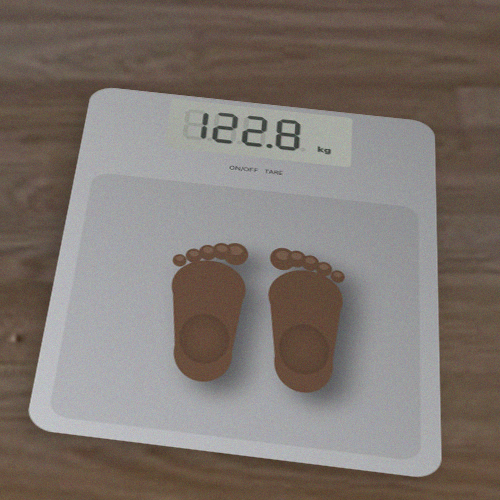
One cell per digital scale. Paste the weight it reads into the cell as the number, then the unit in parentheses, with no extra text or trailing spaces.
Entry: 122.8 (kg)
